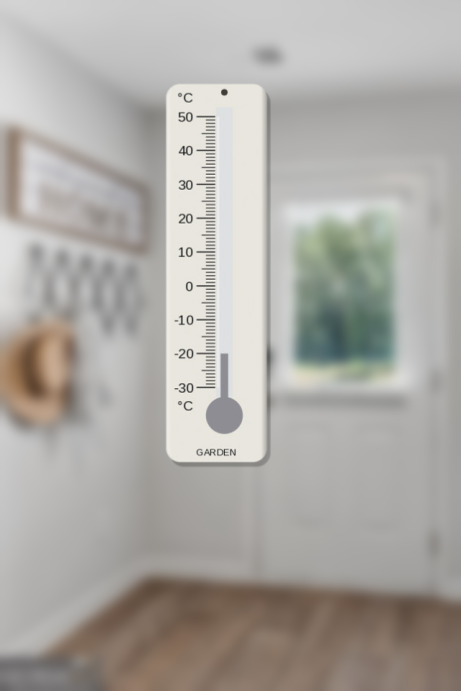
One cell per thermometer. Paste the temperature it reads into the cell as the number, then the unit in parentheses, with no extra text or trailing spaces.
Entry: -20 (°C)
